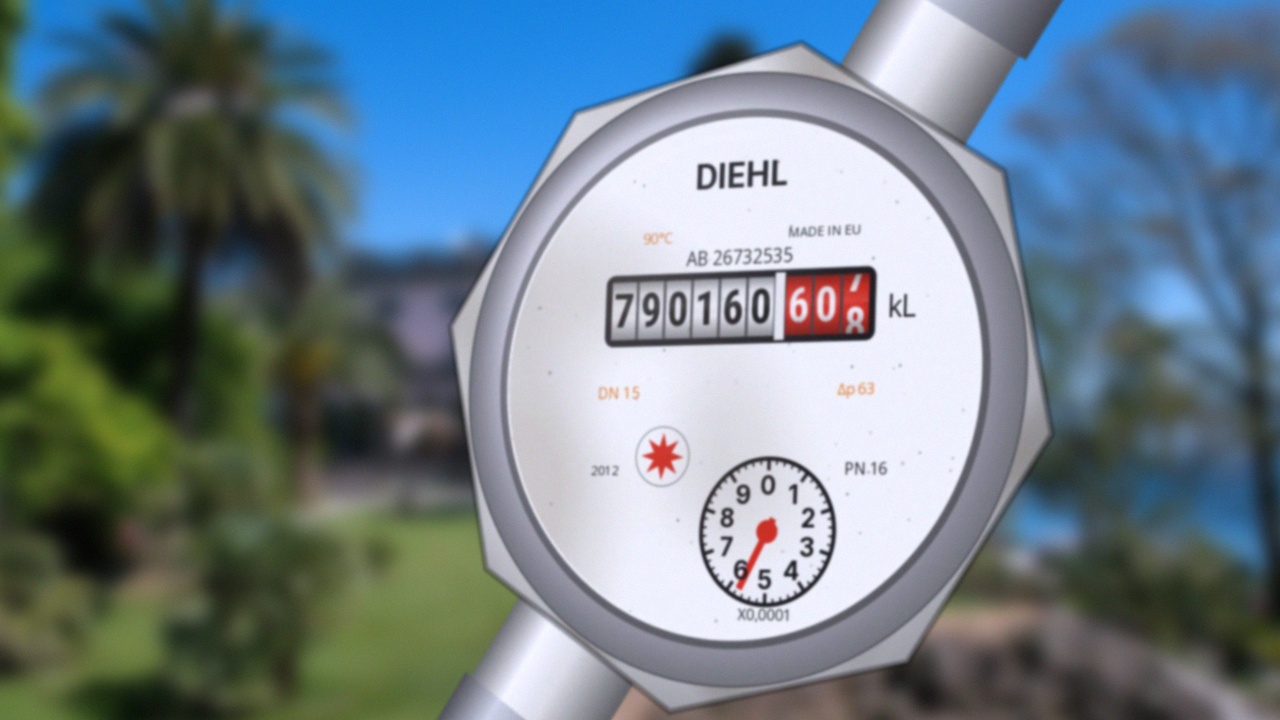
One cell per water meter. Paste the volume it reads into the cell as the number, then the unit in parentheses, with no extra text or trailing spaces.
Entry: 790160.6075 (kL)
